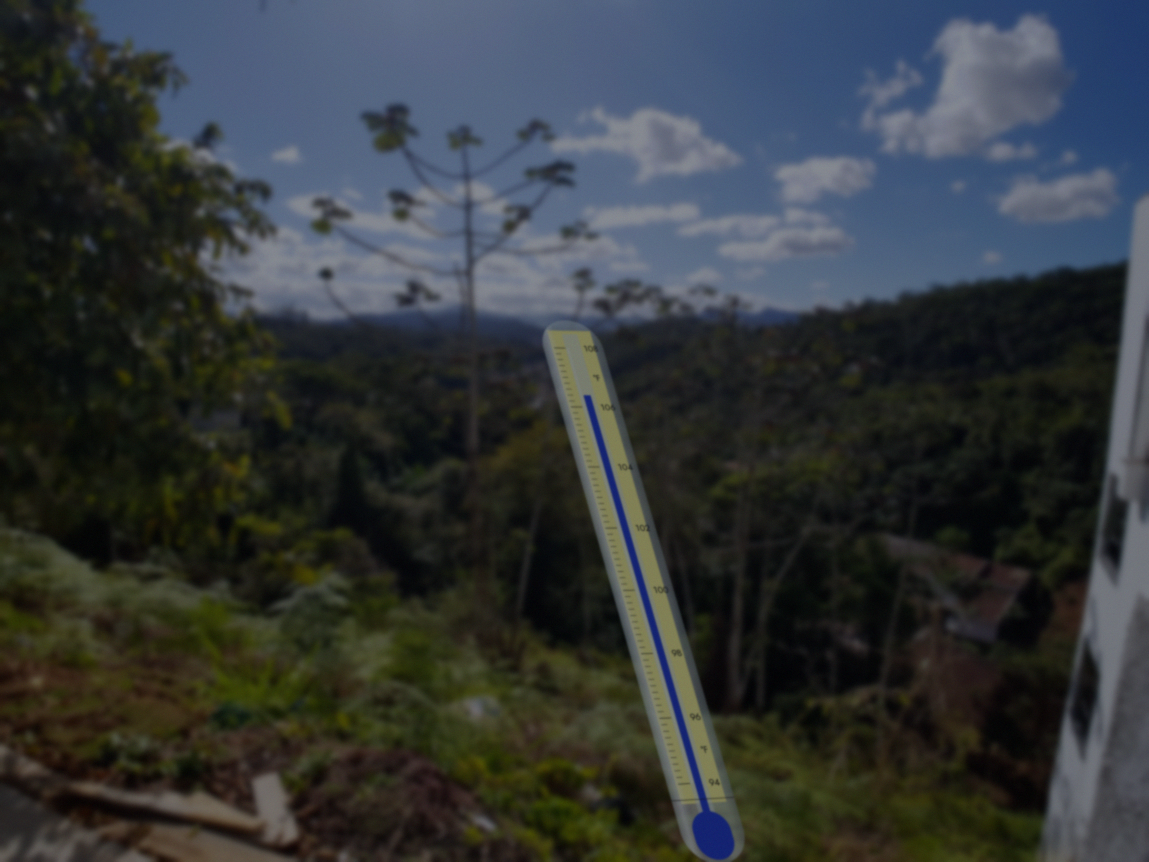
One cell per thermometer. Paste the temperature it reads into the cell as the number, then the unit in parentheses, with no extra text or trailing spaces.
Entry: 106.4 (°F)
